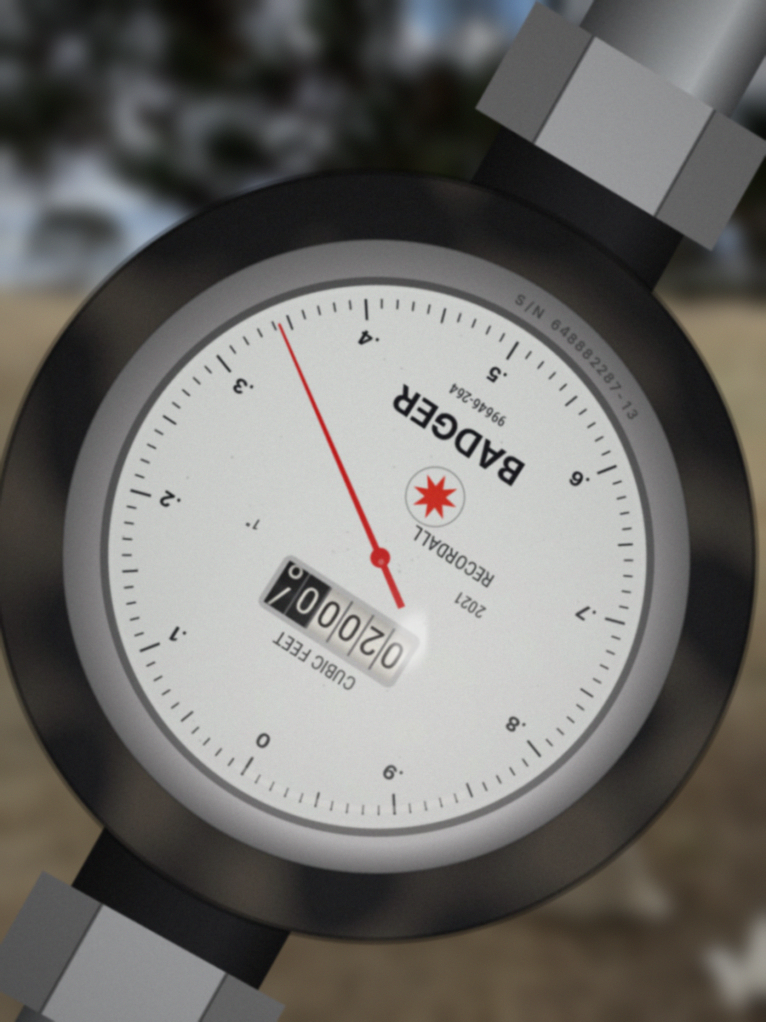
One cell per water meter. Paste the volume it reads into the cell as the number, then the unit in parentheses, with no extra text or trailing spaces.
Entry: 20007.34 (ft³)
